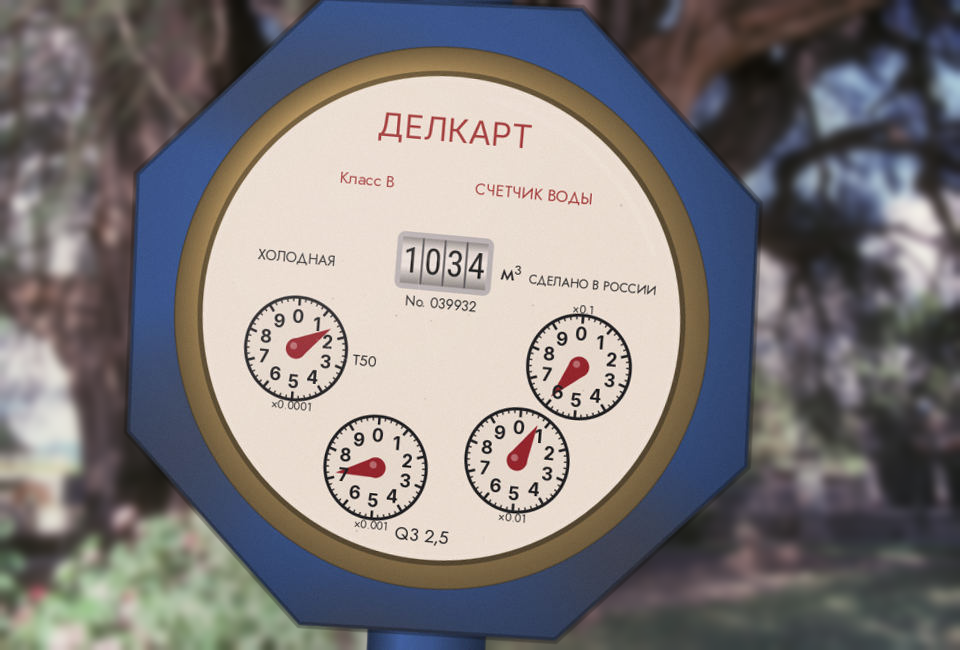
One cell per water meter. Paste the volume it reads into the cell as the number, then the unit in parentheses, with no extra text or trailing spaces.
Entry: 1034.6071 (m³)
